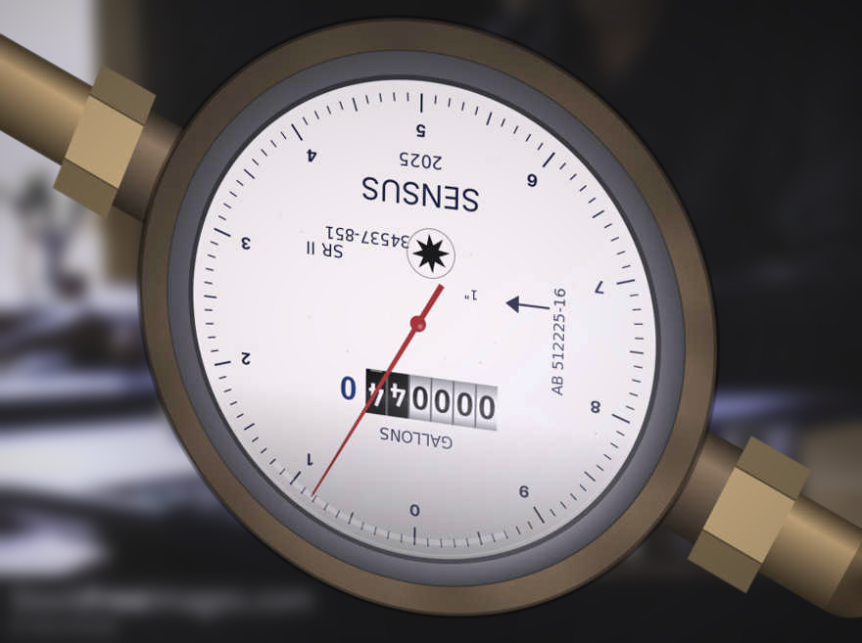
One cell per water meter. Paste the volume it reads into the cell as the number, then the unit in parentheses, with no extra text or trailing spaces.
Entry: 440.8 (gal)
